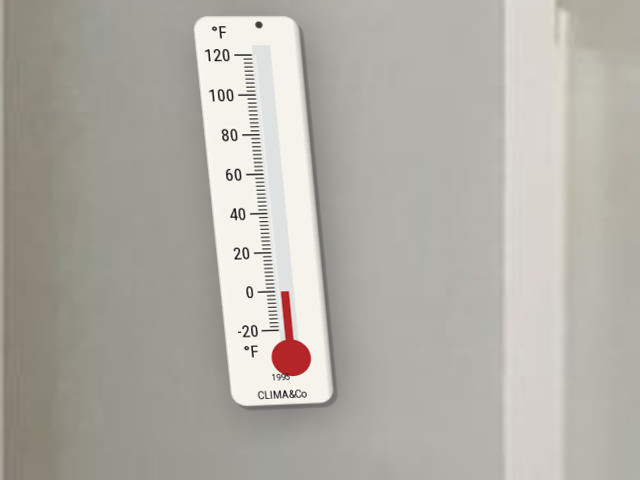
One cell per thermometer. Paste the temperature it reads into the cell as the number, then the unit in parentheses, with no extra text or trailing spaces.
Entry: 0 (°F)
